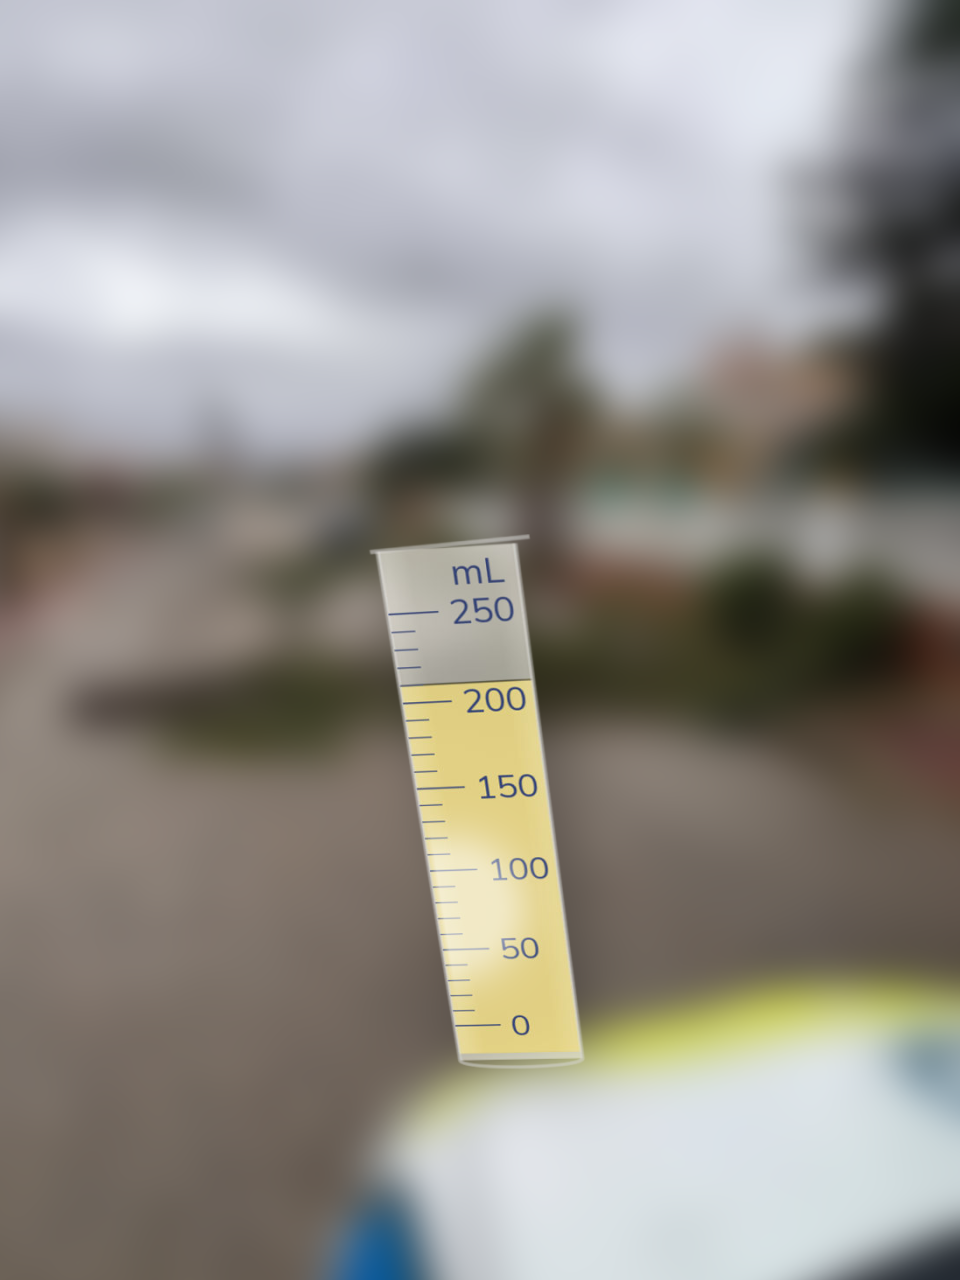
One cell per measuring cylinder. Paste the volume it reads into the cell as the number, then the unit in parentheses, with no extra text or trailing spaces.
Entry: 210 (mL)
